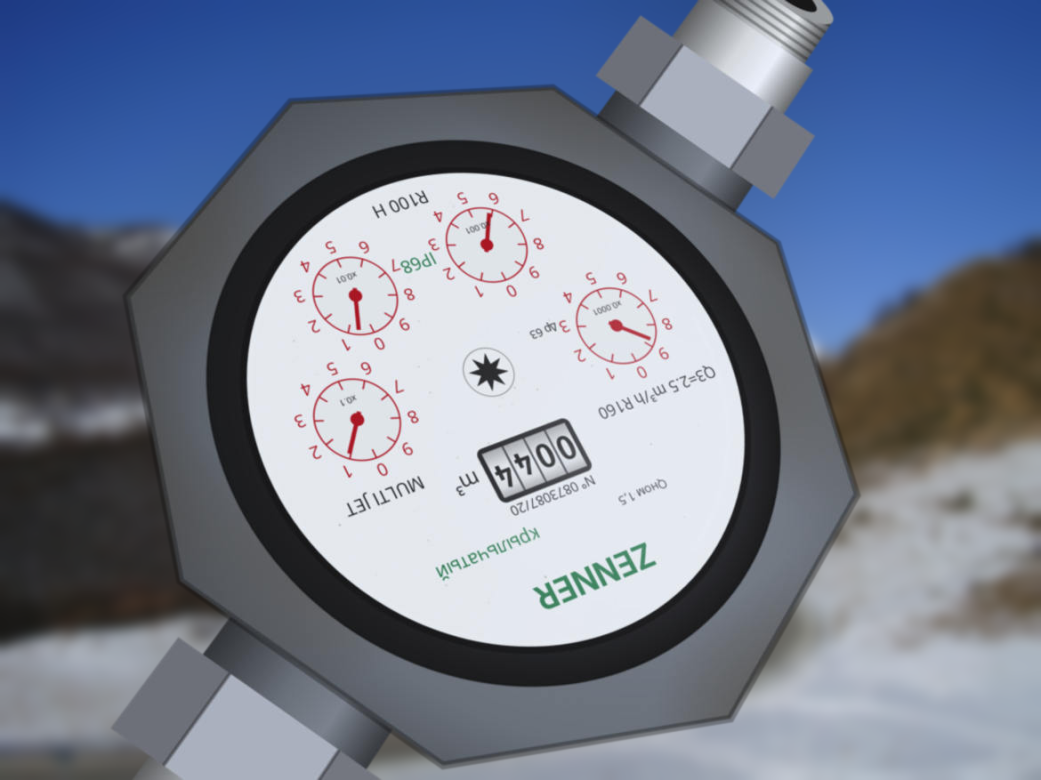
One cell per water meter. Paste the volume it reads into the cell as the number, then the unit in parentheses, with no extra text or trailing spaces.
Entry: 44.1058 (m³)
